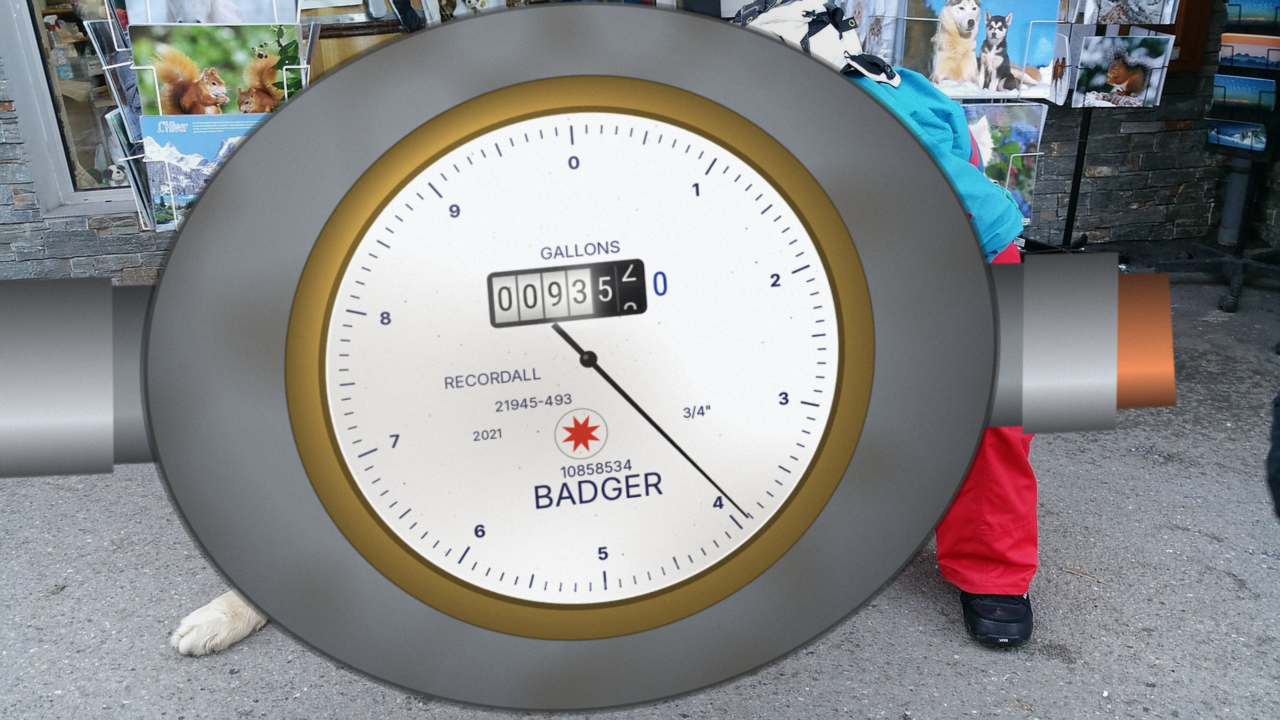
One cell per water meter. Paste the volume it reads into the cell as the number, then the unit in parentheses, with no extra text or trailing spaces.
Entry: 93523.9 (gal)
